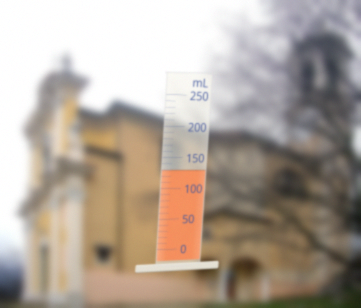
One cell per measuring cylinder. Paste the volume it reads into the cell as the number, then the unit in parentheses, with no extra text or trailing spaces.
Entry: 130 (mL)
